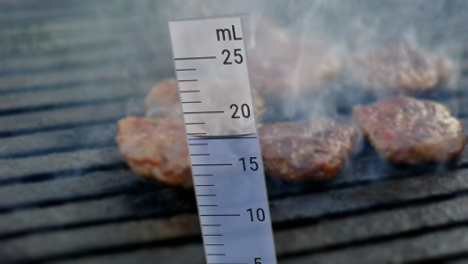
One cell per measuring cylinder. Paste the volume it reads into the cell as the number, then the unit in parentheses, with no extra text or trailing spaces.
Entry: 17.5 (mL)
